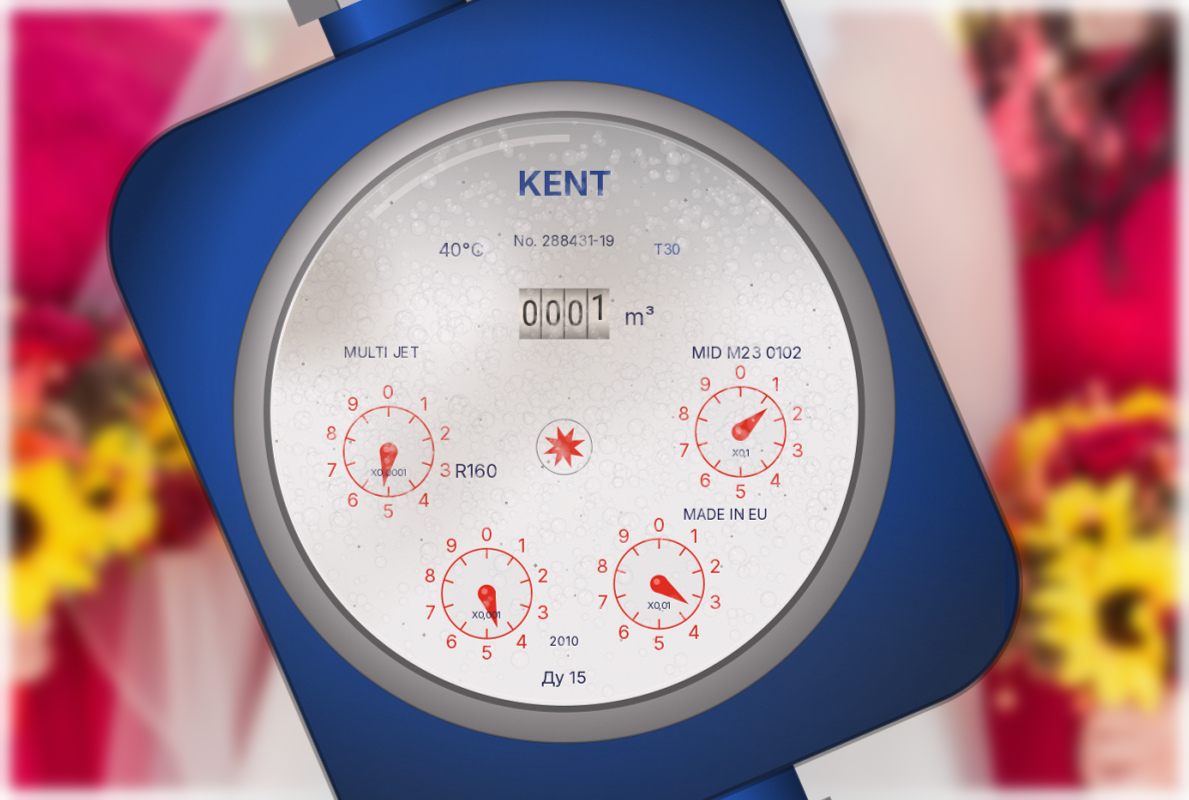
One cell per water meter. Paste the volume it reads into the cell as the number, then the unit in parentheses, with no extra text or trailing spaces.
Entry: 1.1345 (m³)
